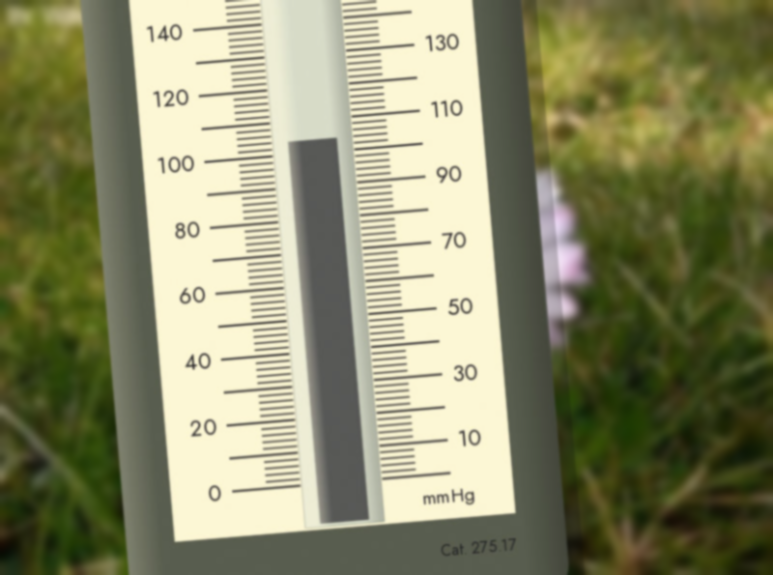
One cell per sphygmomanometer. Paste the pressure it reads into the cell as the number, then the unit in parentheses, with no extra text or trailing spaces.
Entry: 104 (mmHg)
